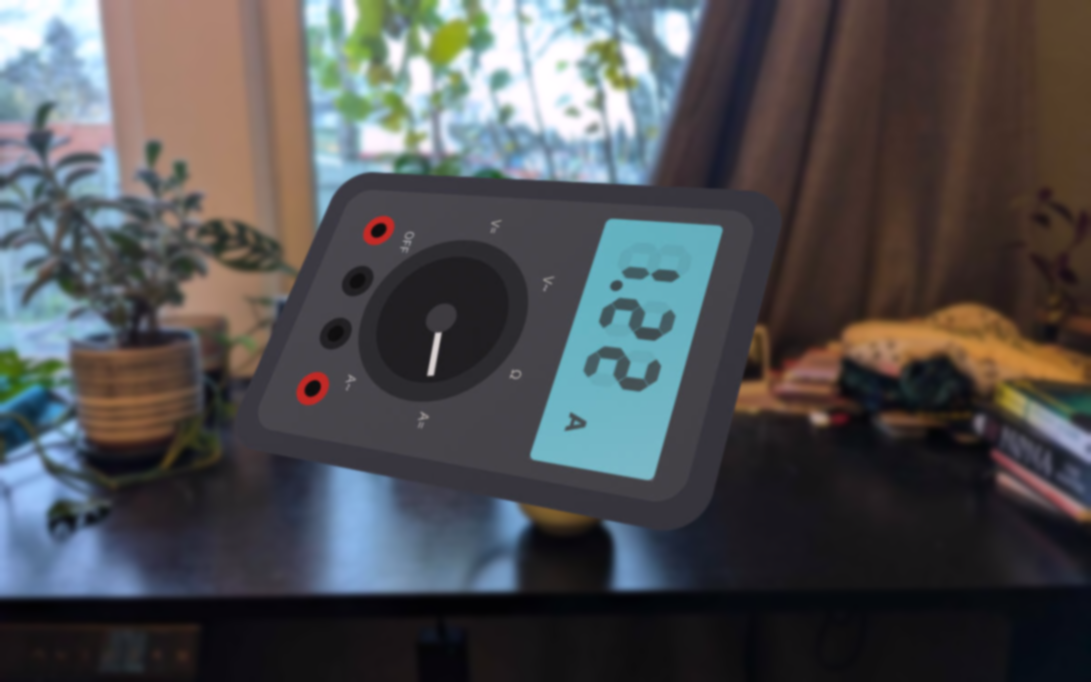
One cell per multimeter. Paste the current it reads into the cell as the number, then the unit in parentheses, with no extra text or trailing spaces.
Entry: 1.22 (A)
